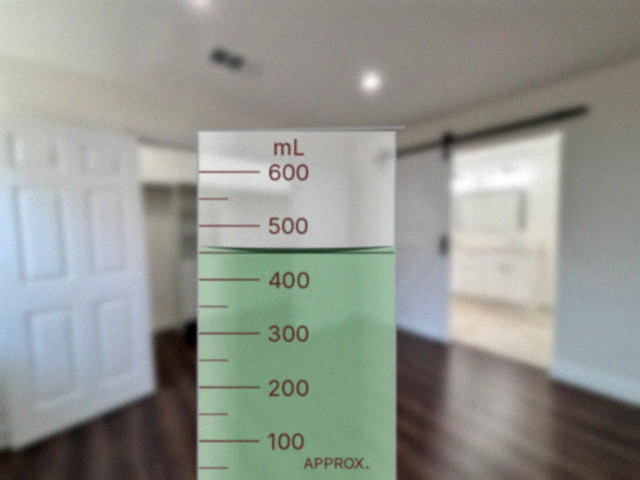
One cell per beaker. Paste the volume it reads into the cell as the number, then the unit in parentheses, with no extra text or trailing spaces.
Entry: 450 (mL)
